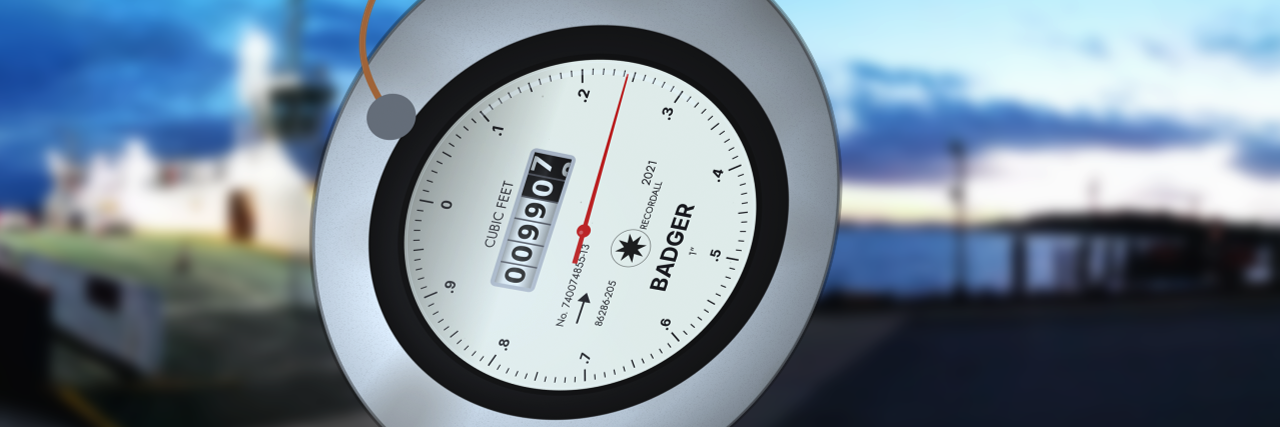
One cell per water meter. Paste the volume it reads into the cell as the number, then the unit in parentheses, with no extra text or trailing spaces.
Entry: 9907.24 (ft³)
